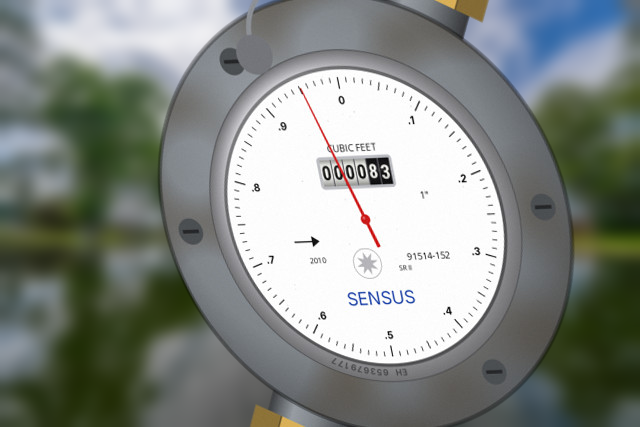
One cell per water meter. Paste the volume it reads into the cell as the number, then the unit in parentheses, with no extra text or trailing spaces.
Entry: 82.95 (ft³)
